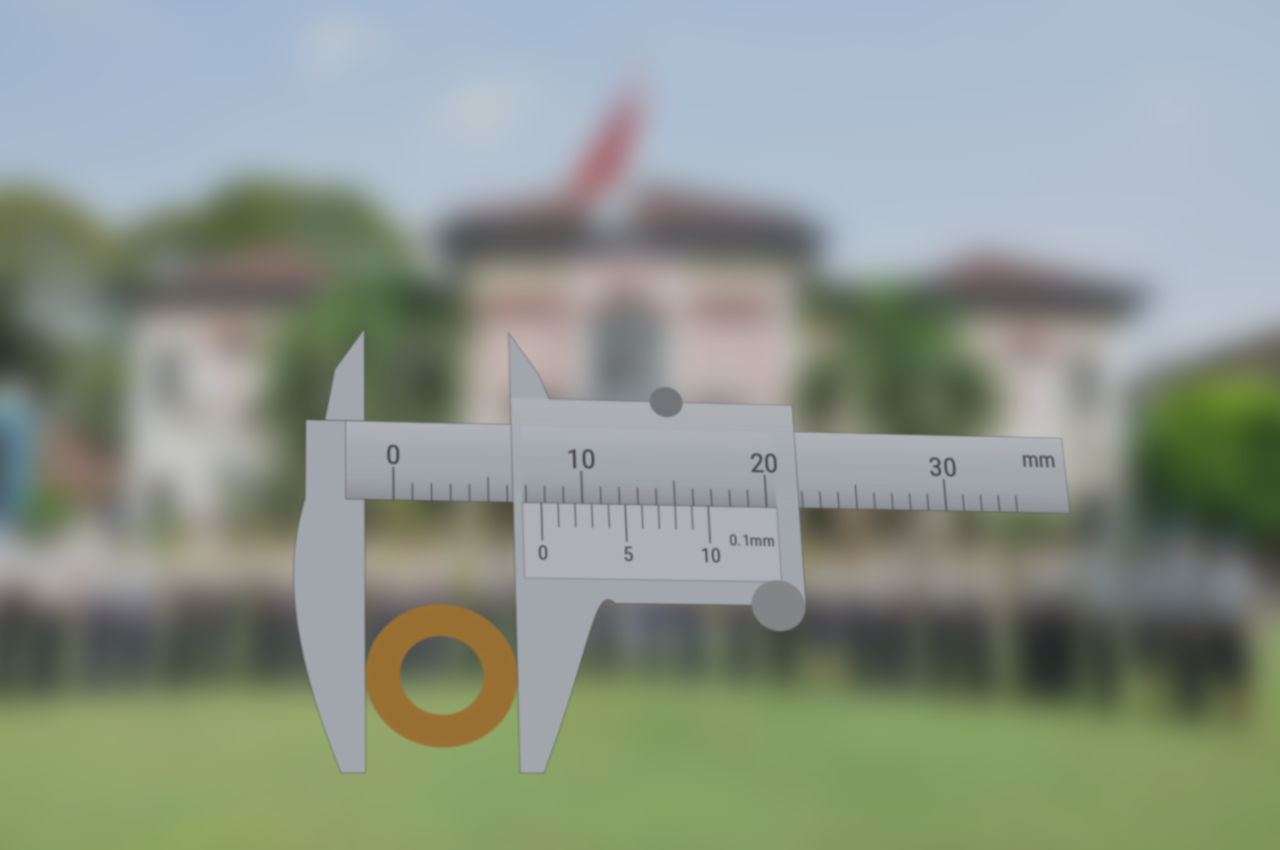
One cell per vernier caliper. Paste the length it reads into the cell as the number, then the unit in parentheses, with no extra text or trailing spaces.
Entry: 7.8 (mm)
